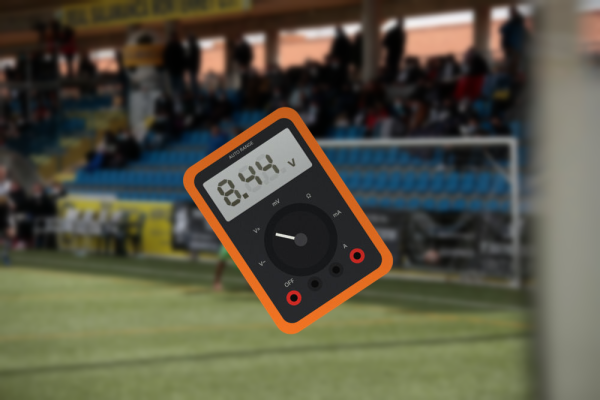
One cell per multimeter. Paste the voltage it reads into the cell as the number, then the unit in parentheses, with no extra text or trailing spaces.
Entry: 8.44 (V)
